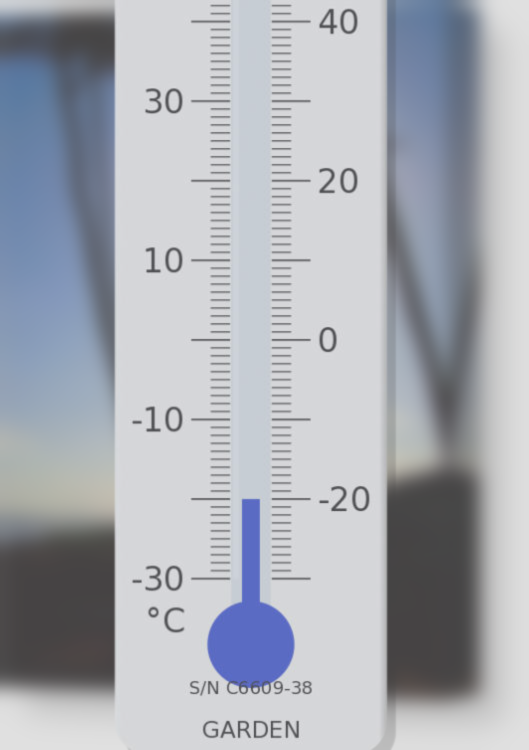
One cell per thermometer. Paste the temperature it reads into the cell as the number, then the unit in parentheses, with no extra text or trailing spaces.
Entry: -20 (°C)
